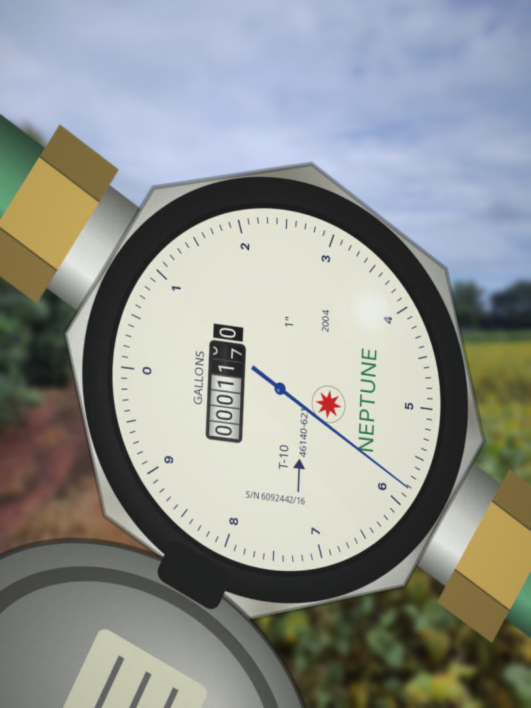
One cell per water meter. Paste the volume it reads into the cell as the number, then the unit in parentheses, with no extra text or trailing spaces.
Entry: 1165.8 (gal)
